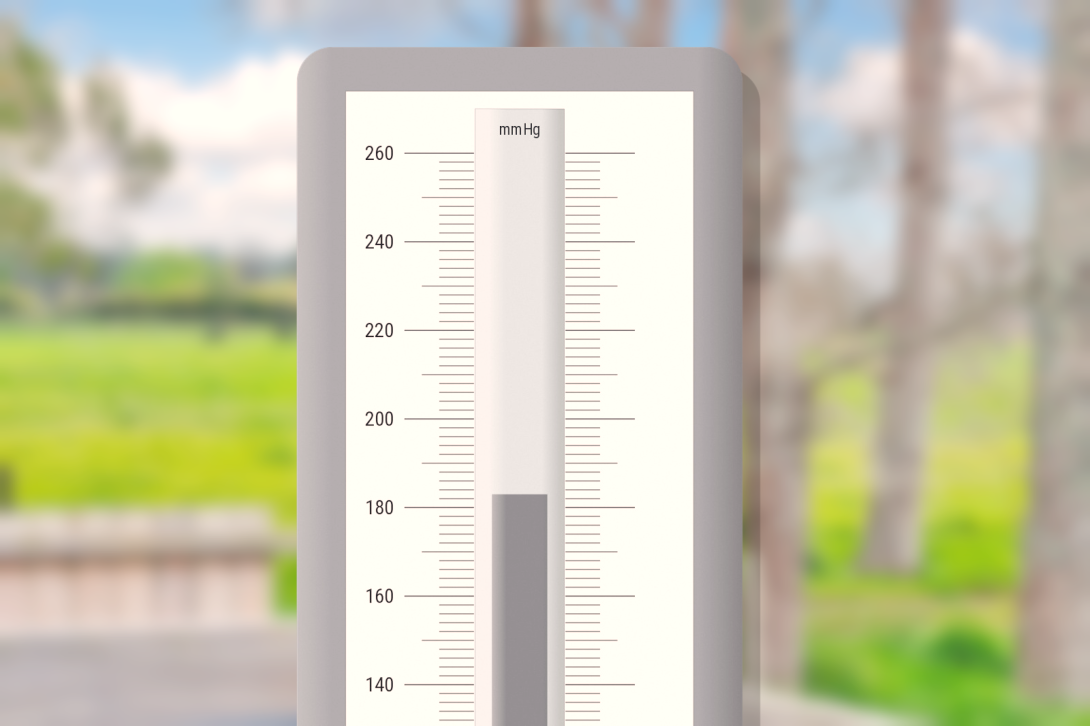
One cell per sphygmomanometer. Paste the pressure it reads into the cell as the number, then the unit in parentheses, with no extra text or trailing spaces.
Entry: 183 (mmHg)
